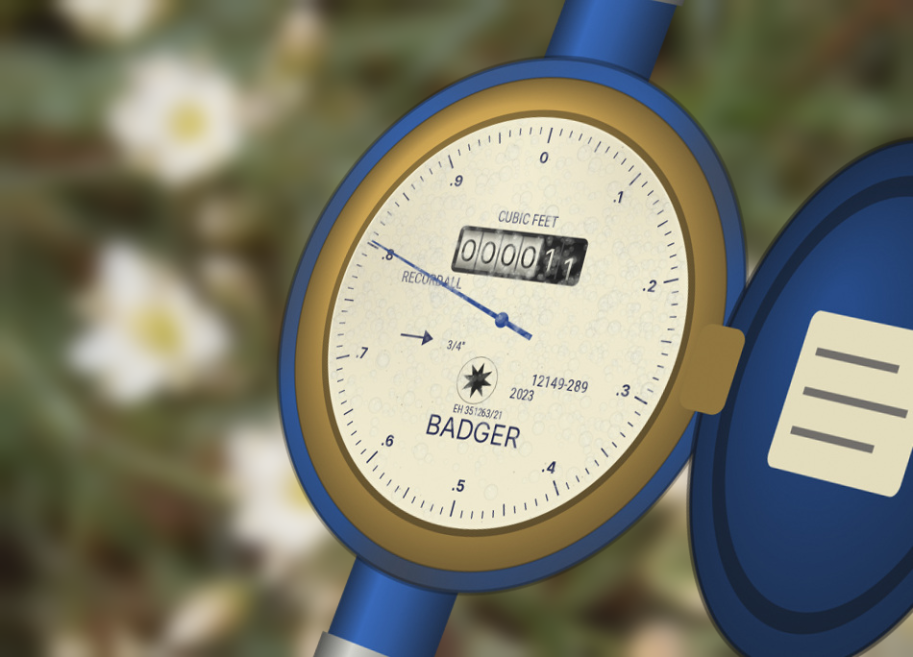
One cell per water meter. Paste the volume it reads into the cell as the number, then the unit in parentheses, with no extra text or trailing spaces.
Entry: 10.80 (ft³)
